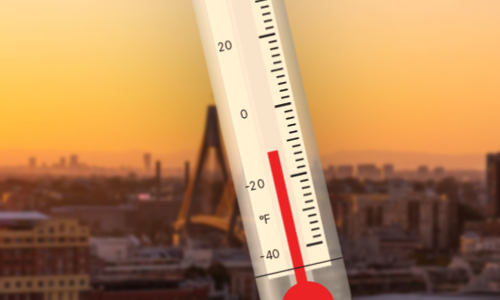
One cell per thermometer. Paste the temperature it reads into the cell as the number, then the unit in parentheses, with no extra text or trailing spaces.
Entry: -12 (°F)
